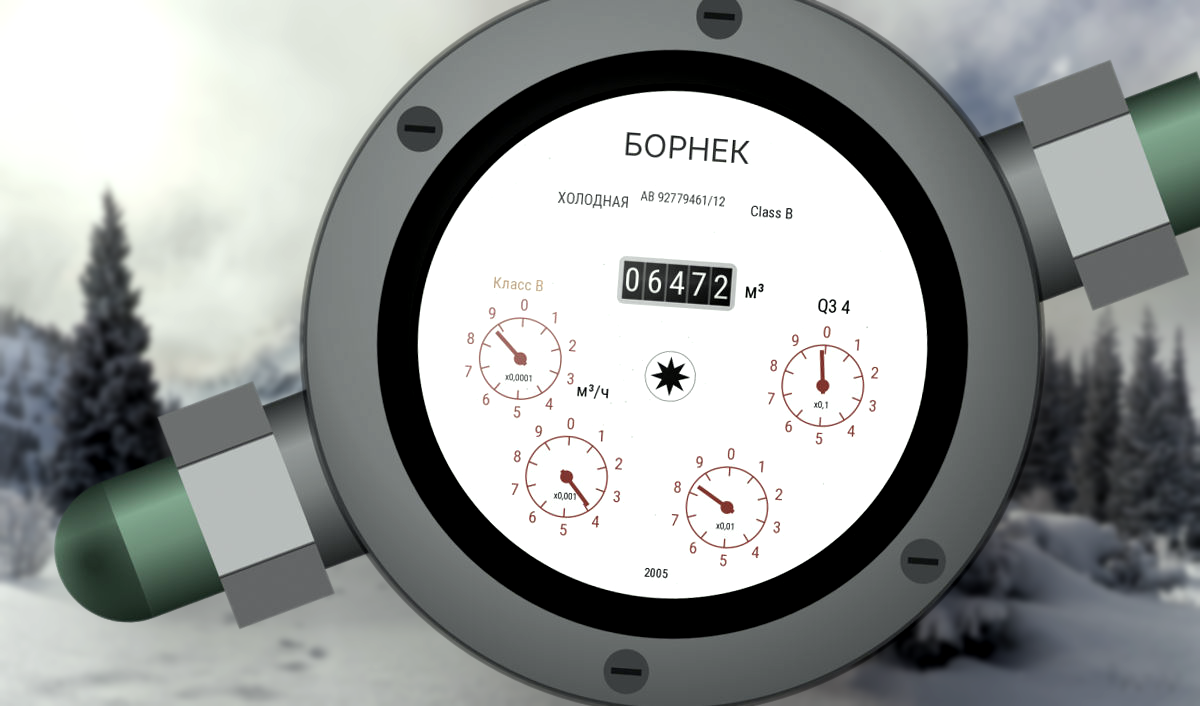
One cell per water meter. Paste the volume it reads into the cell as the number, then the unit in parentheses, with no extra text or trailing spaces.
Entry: 6471.9838 (m³)
